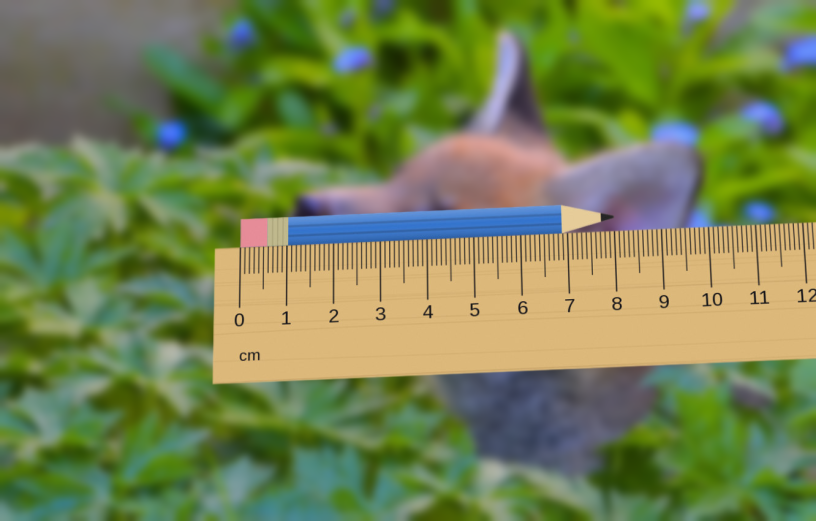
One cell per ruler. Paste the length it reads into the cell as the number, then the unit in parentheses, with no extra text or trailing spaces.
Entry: 8 (cm)
